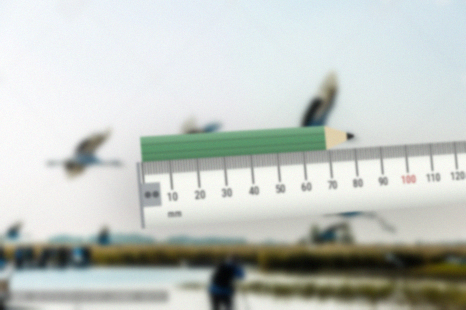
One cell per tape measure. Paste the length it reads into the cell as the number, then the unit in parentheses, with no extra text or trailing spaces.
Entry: 80 (mm)
